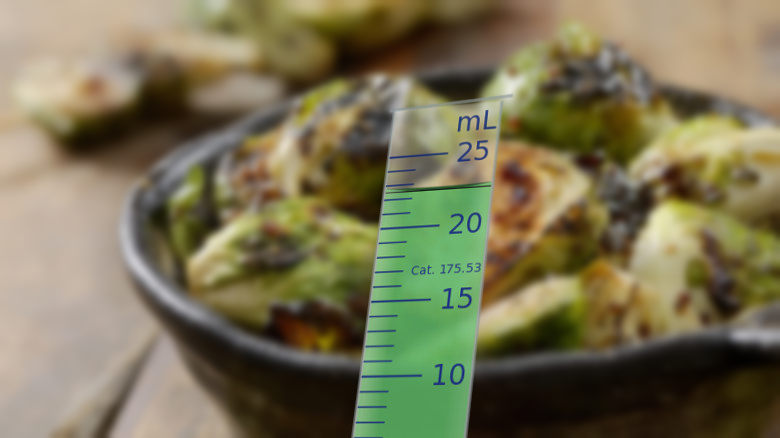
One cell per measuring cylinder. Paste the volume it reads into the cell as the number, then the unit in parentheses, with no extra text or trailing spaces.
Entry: 22.5 (mL)
